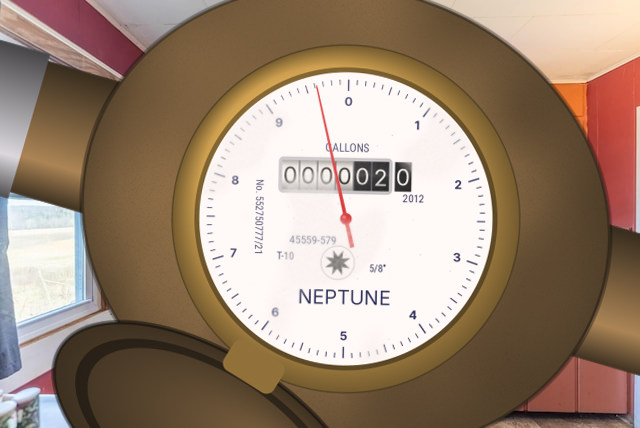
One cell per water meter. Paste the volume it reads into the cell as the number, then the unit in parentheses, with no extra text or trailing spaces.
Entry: 19.6 (gal)
